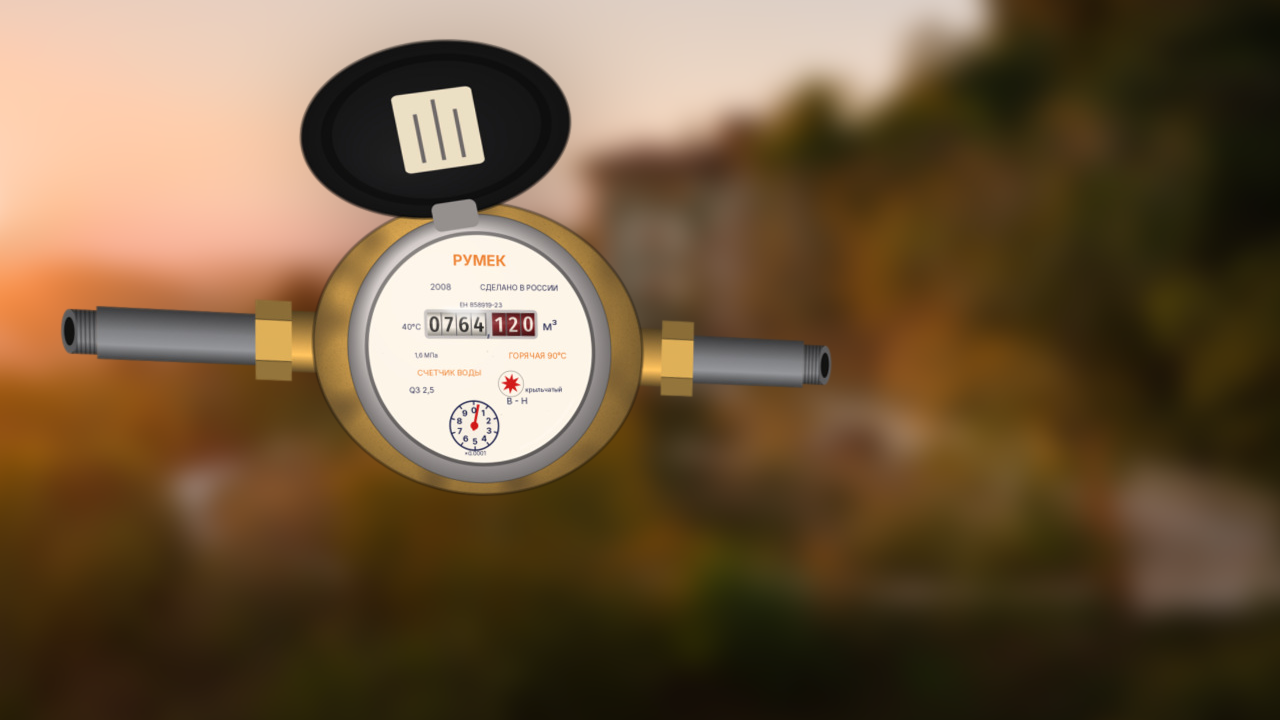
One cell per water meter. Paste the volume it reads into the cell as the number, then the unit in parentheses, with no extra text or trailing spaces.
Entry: 764.1200 (m³)
